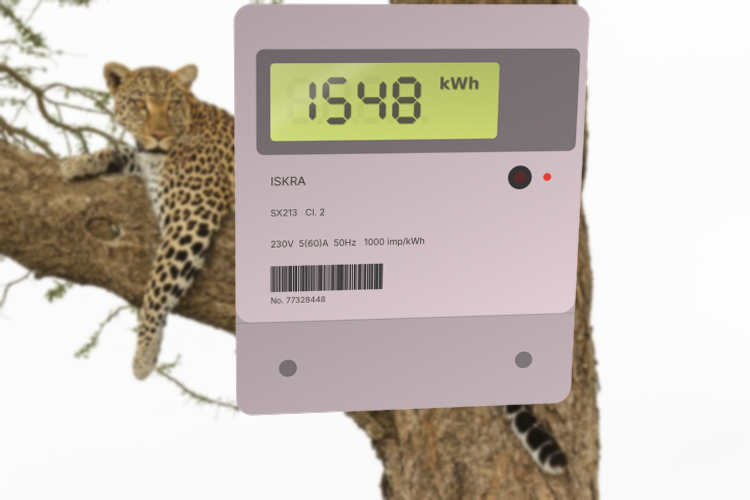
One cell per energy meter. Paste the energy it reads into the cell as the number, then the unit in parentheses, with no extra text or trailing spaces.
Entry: 1548 (kWh)
